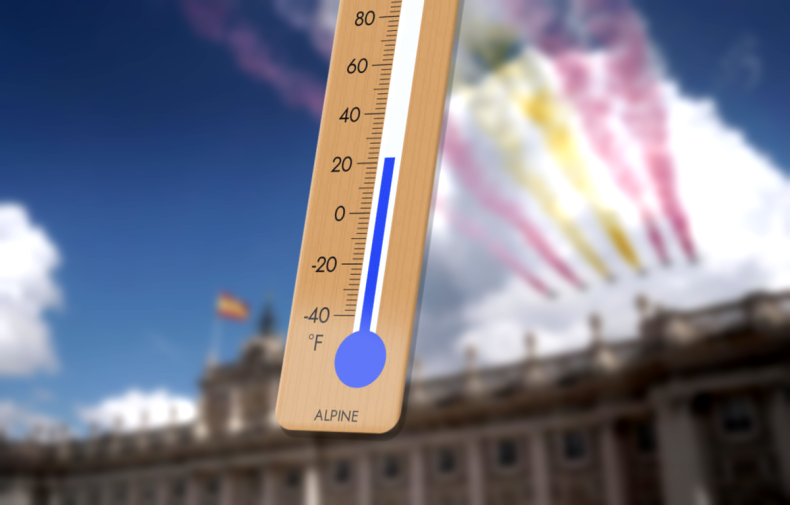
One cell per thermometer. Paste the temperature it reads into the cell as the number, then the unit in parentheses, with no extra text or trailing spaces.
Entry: 22 (°F)
